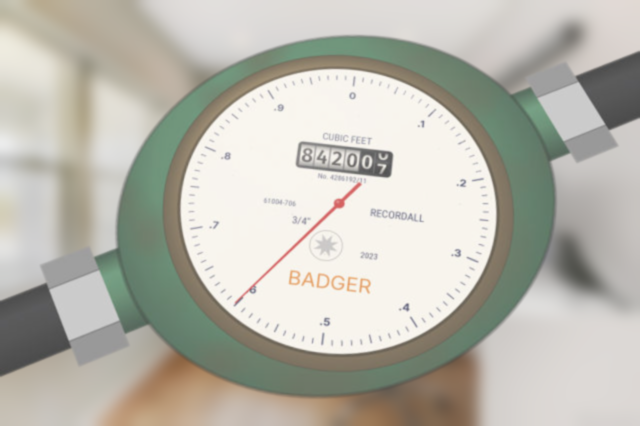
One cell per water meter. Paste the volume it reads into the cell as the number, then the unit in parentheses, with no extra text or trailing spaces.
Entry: 842006.60 (ft³)
